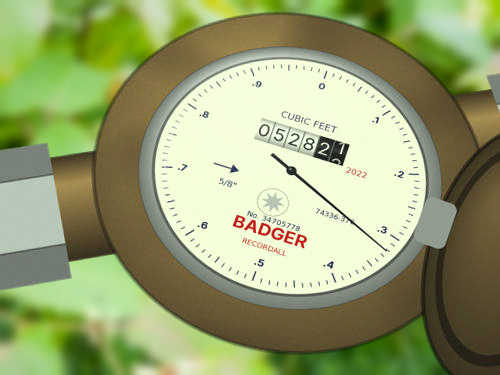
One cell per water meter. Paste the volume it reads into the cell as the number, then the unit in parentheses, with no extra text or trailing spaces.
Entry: 52821.32 (ft³)
